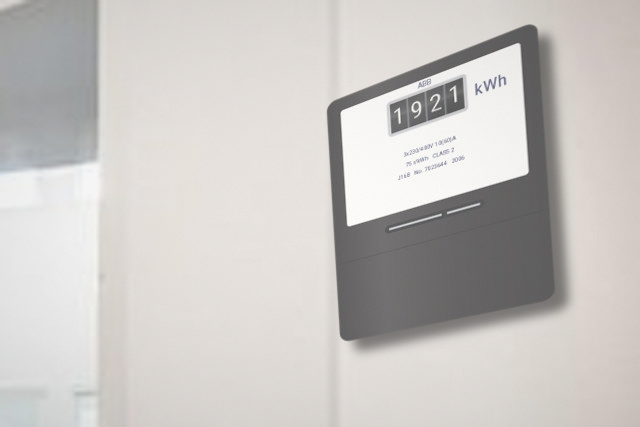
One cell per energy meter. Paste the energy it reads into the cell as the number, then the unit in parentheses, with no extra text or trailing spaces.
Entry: 1921 (kWh)
